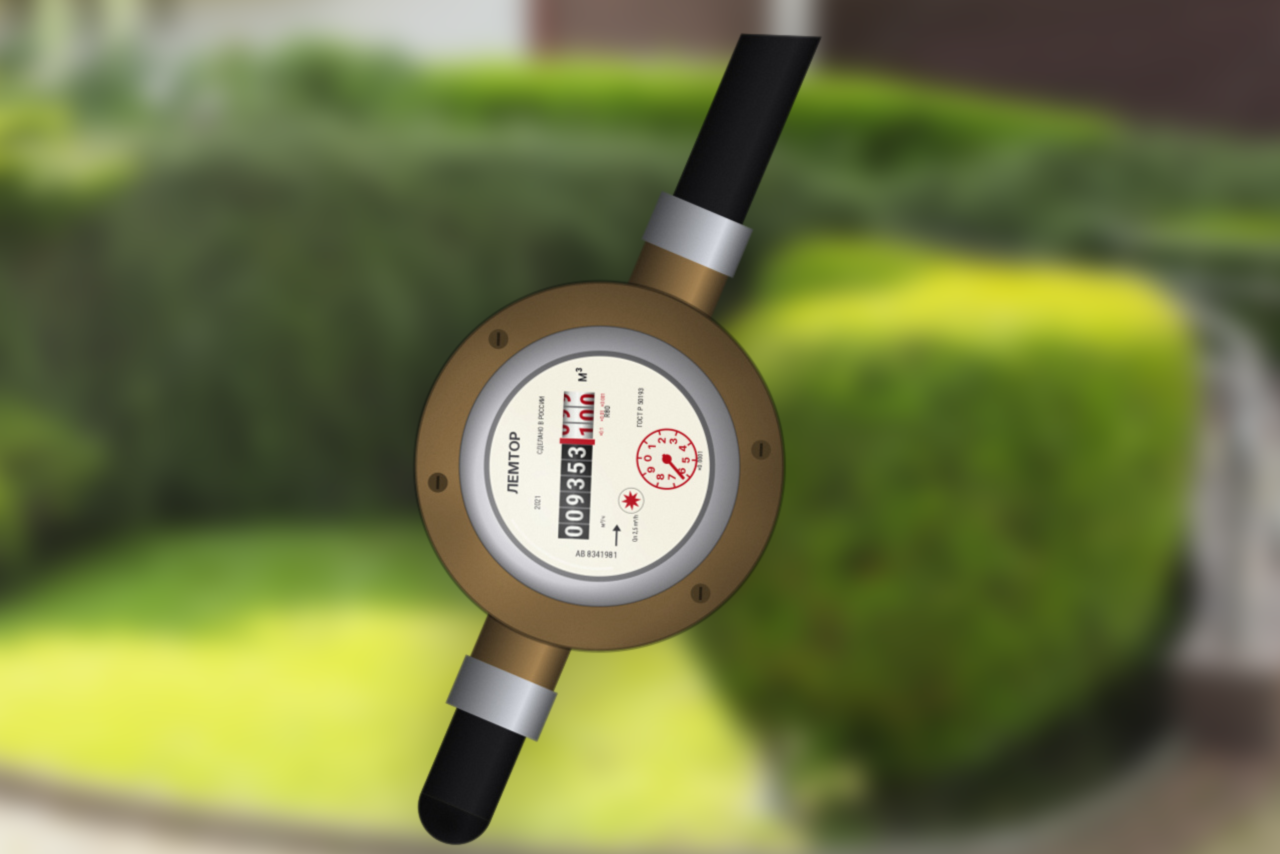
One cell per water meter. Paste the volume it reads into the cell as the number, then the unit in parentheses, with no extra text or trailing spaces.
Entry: 9353.0996 (m³)
